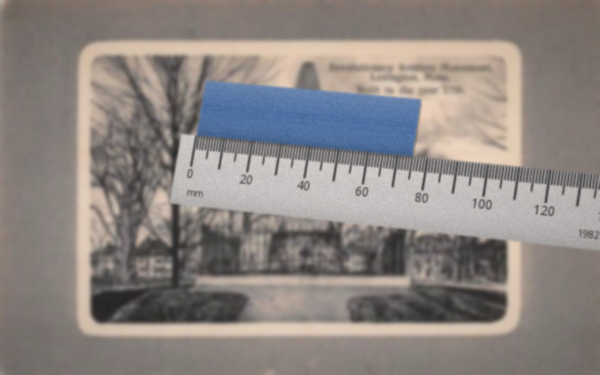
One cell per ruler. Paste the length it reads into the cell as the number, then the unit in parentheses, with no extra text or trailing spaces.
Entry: 75 (mm)
